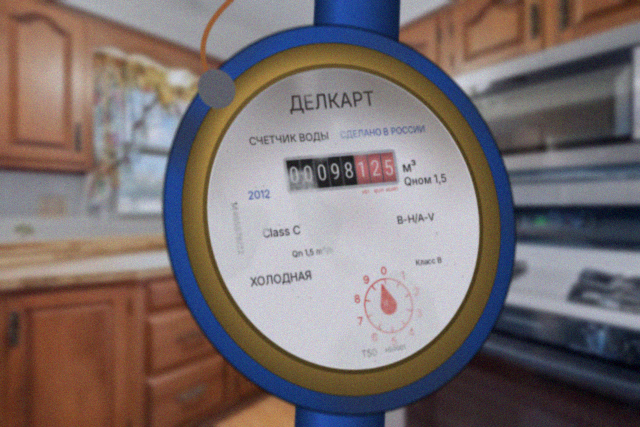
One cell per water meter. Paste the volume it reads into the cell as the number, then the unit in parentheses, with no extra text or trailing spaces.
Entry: 98.1249 (m³)
